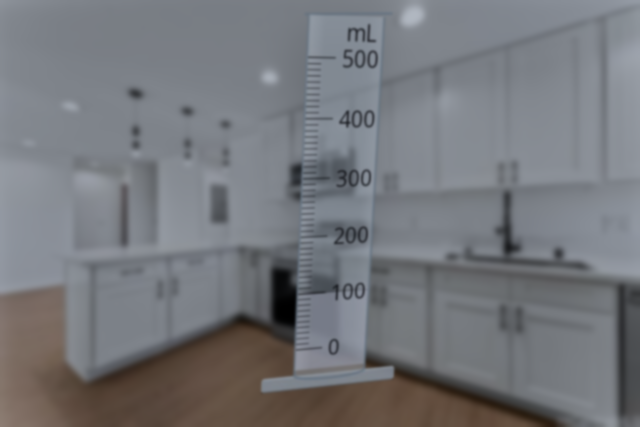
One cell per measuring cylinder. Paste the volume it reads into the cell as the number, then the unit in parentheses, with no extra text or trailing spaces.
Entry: 100 (mL)
